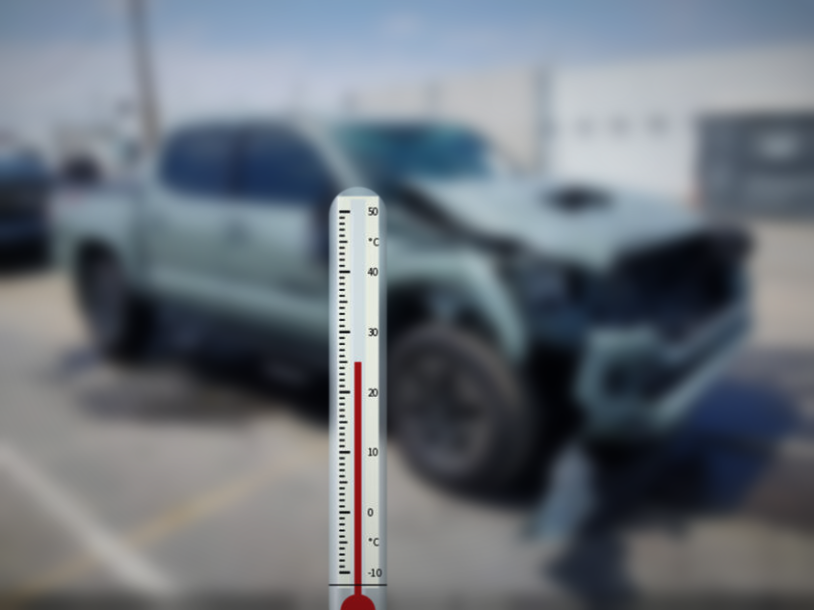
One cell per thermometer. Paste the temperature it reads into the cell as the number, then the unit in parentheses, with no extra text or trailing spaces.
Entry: 25 (°C)
